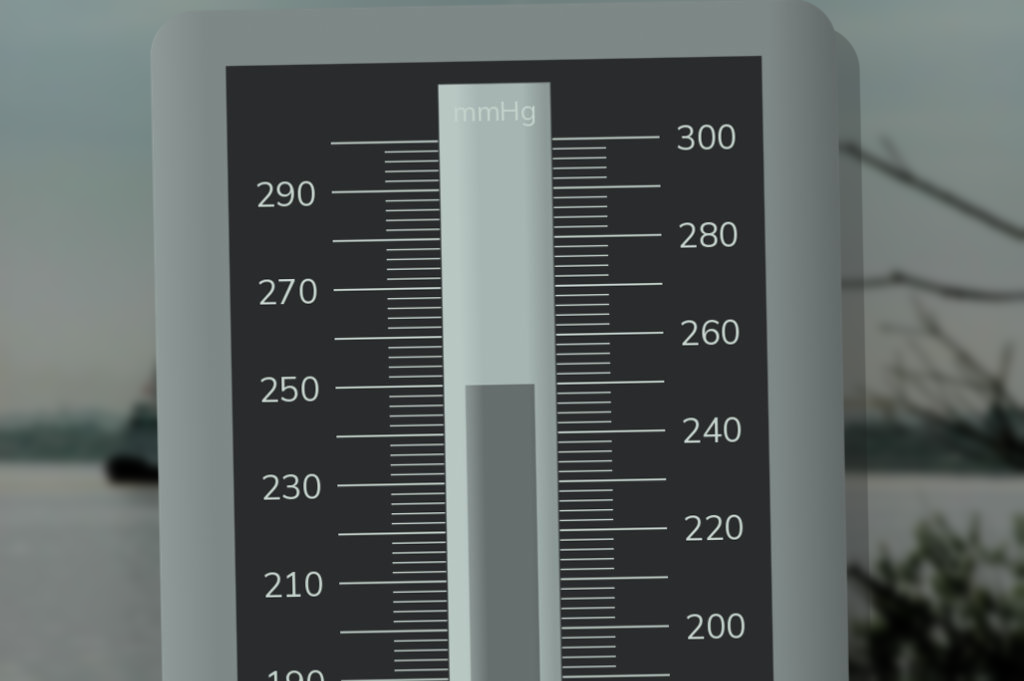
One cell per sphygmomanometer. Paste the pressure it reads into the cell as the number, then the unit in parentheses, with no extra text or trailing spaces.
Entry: 250 (mmHg)
